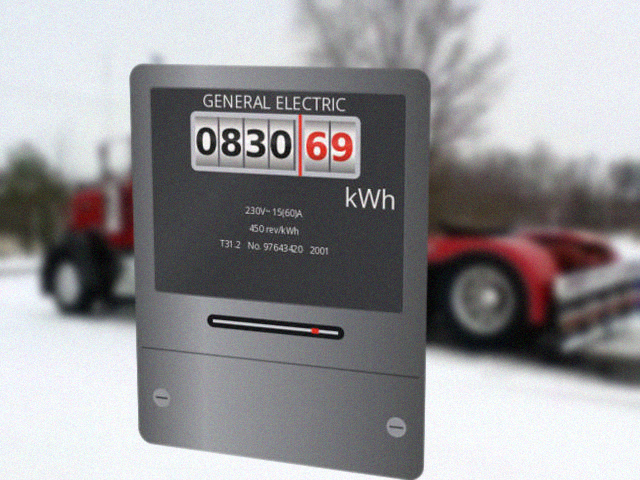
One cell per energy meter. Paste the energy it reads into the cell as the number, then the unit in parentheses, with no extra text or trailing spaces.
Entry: 830.69 (kWh)
